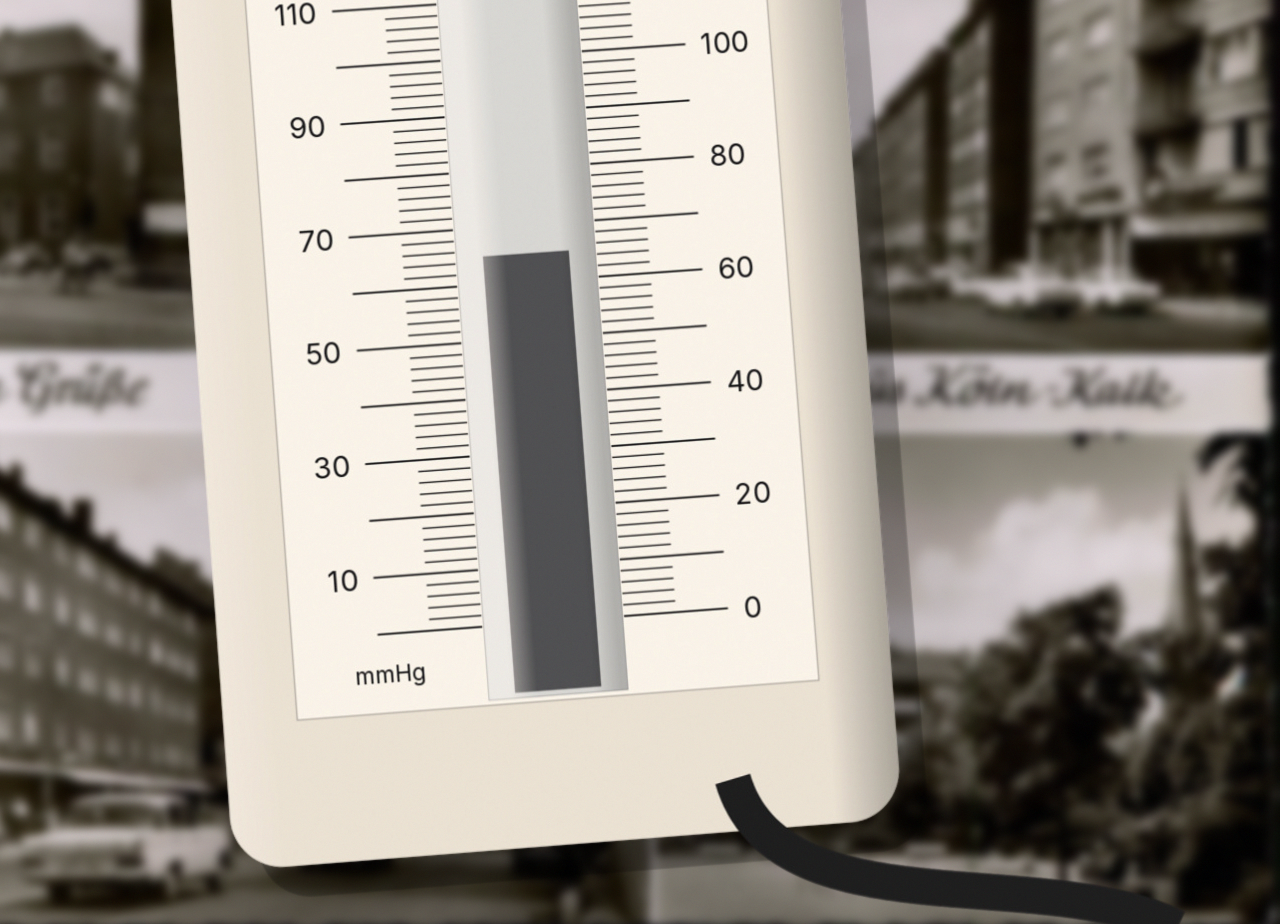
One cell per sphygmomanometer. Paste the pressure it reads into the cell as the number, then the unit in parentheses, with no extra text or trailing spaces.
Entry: 65 (mmHg)
